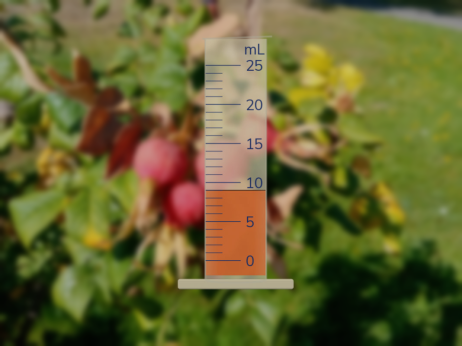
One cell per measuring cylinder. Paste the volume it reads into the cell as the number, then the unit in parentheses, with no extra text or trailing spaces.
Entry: 9 (mL)
